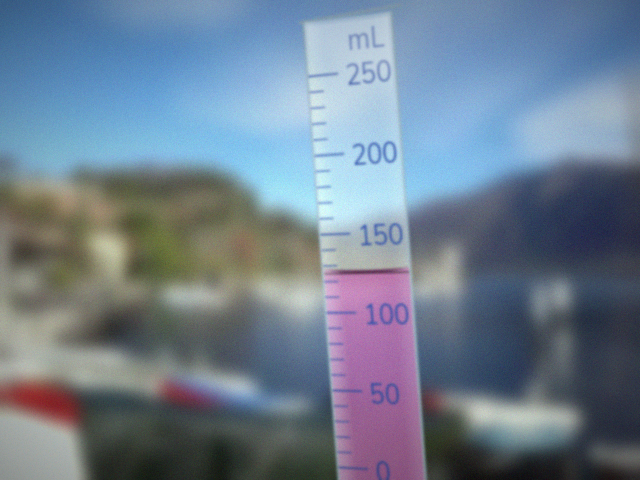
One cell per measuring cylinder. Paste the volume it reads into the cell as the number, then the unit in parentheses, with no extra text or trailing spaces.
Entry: 125 (mL)
